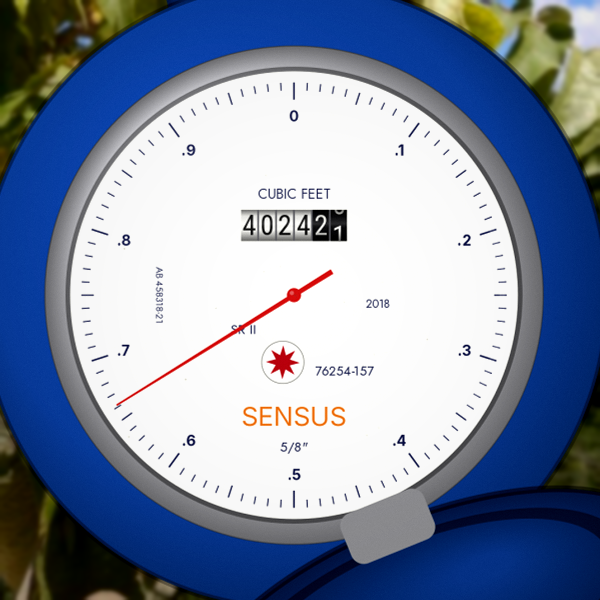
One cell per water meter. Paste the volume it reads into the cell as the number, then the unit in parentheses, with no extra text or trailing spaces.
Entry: 402420.66 (ft³)
